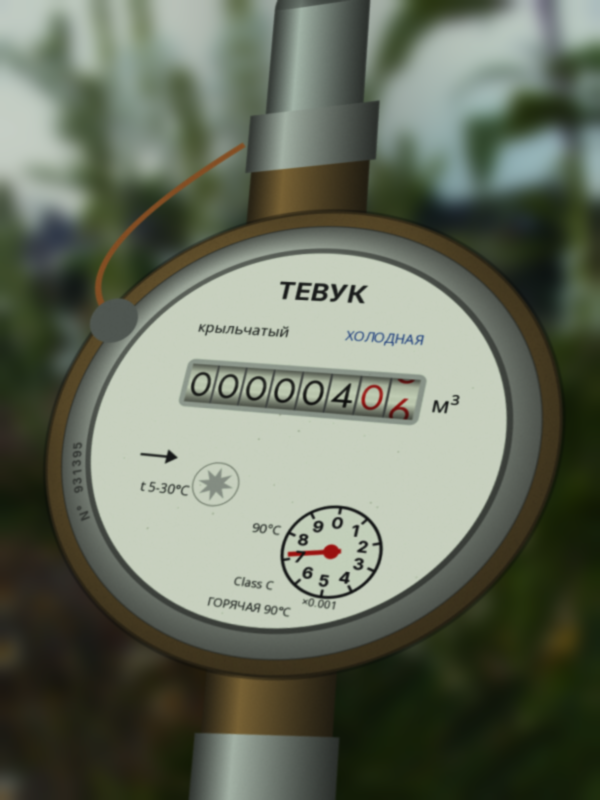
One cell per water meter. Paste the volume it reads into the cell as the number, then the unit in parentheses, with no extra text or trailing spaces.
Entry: 4.057 (m³)
